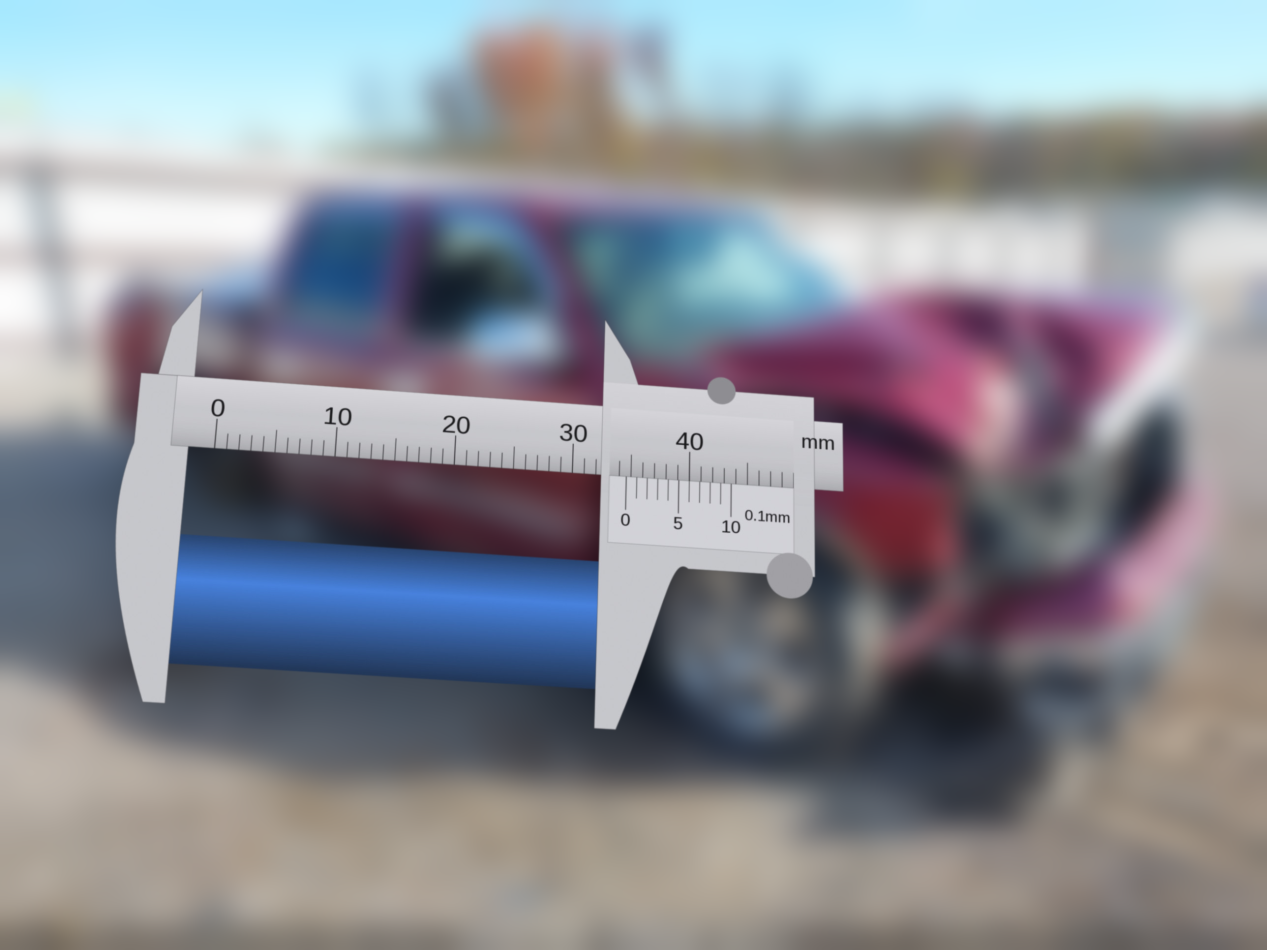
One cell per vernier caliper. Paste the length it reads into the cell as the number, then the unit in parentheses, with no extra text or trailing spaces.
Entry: 34.6 (mm)
